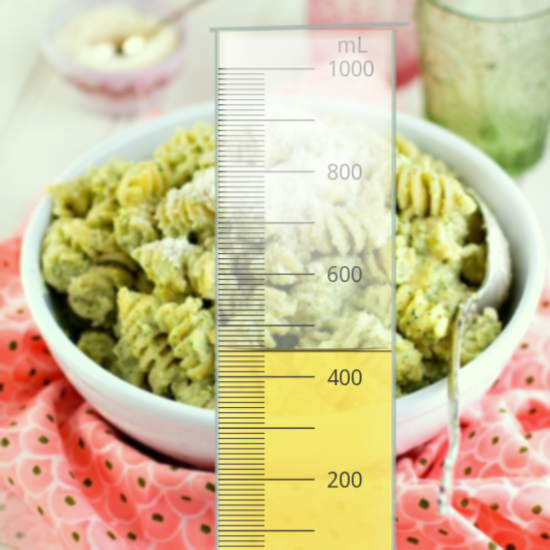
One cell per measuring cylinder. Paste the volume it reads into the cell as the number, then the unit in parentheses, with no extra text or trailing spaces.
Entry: 450 (mL)
